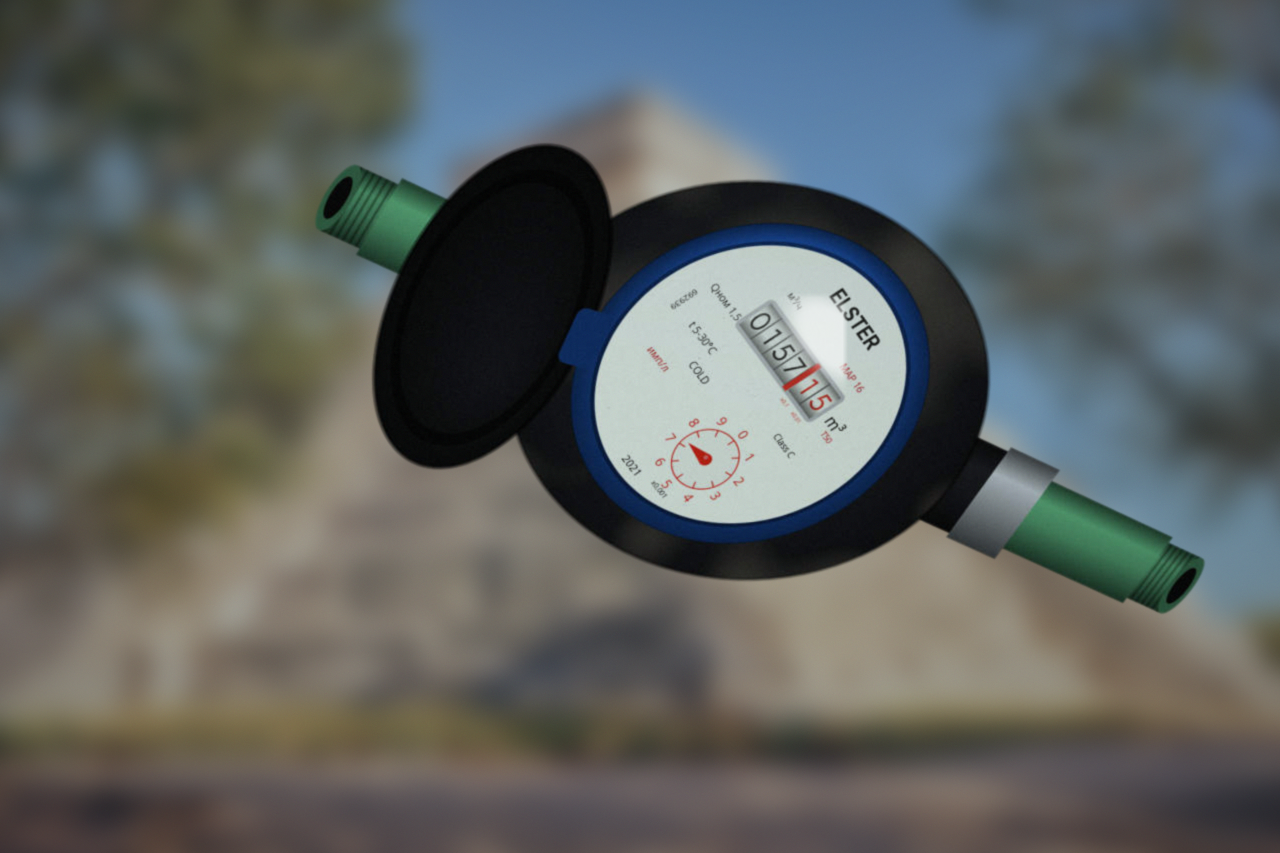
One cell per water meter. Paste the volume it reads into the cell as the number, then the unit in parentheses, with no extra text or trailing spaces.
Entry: 157.157 (m³)
